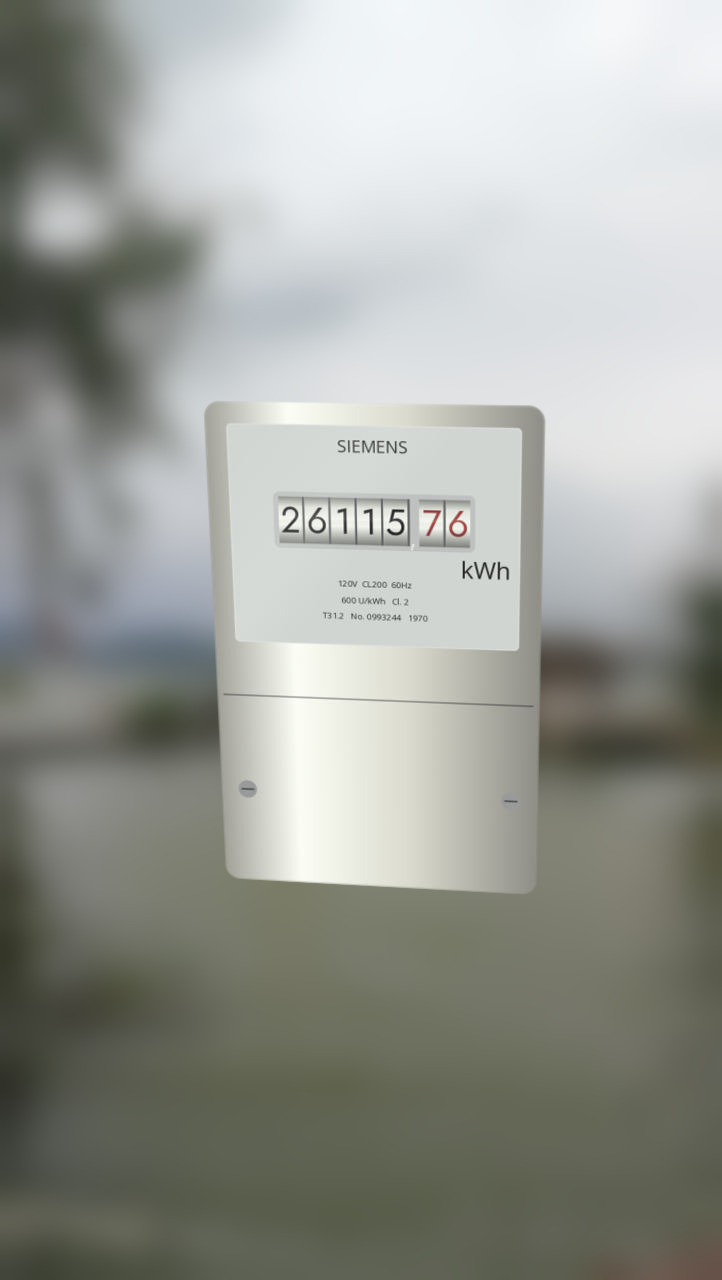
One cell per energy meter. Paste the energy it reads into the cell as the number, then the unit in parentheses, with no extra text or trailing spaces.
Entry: 26115.76 (kWh)
